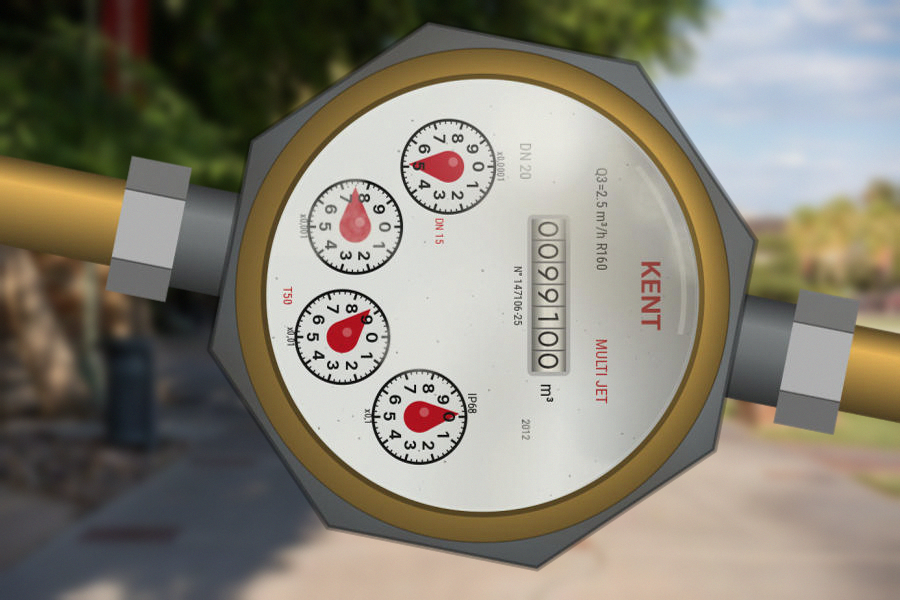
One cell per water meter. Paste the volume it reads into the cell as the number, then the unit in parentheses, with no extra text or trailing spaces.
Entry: 99099.9875 (m³)
